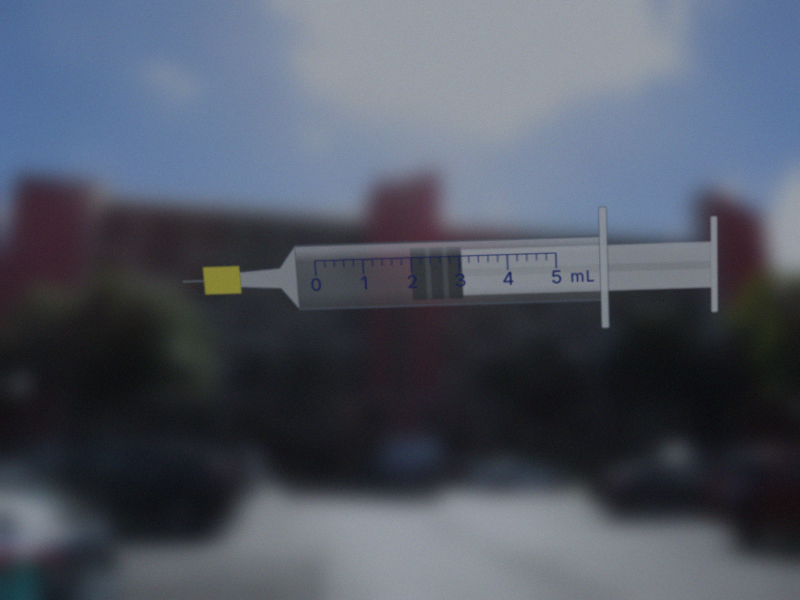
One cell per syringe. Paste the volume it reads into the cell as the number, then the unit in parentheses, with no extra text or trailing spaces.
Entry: 2 (mL)
